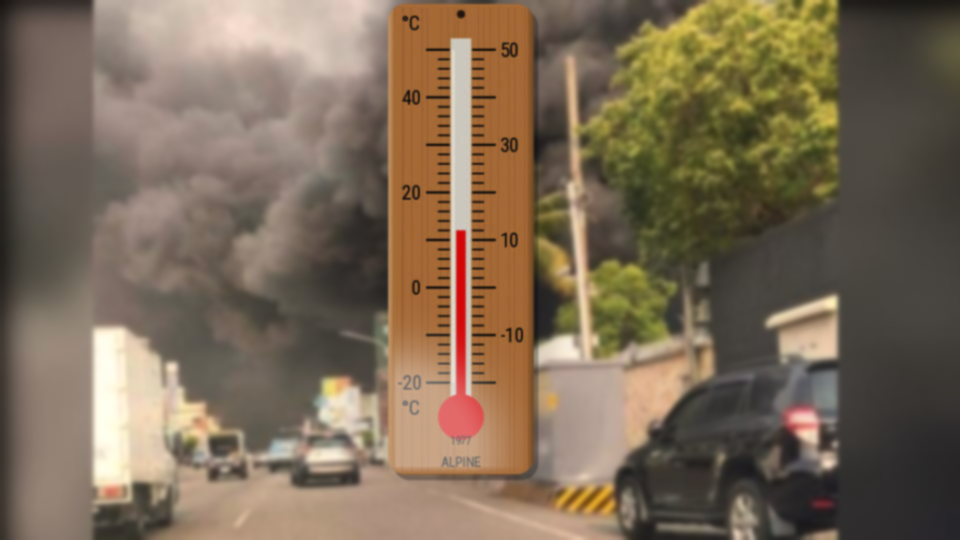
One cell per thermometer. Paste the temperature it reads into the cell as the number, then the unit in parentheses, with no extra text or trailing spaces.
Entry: 12 (°C)
